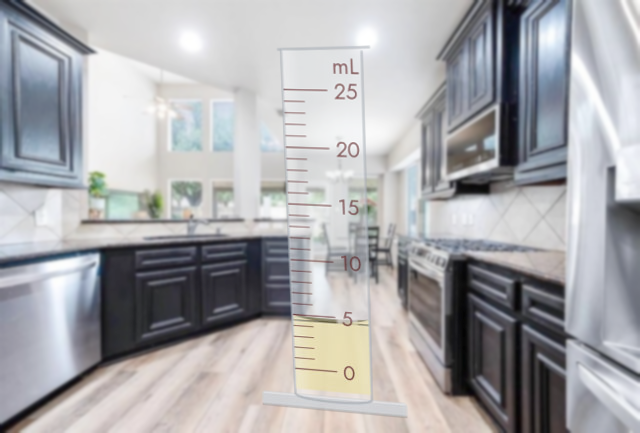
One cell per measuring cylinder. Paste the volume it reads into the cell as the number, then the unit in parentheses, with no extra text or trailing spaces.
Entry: 4.5 (mL)
